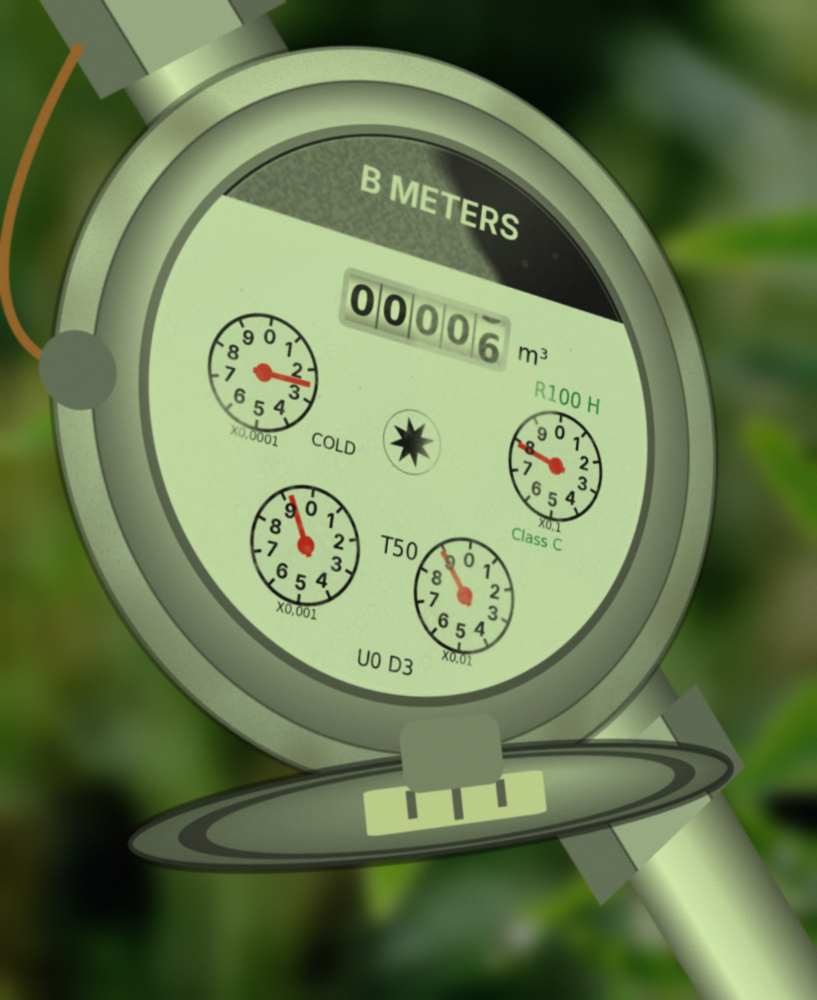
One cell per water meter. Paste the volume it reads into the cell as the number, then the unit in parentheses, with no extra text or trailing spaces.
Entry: 5.7892 (m³)
